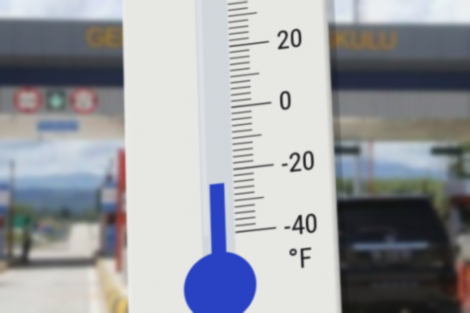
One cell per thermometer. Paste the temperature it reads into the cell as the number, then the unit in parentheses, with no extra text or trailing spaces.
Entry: -24 (°F)
